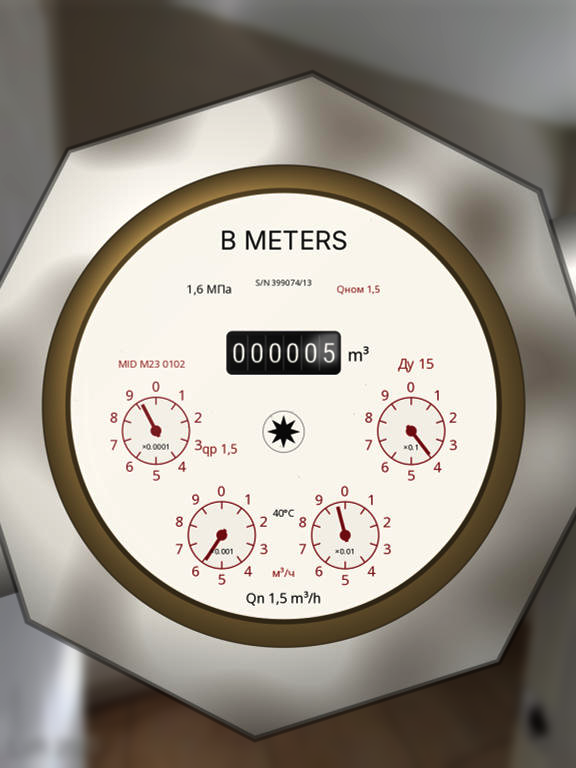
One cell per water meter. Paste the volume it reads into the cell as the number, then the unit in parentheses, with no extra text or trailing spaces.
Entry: 5.3959 (m³)
